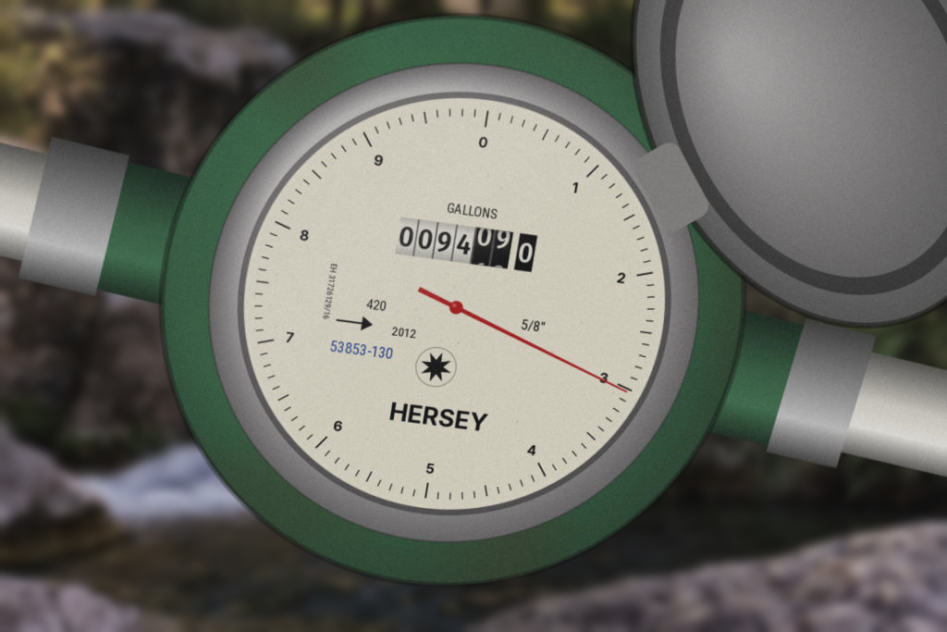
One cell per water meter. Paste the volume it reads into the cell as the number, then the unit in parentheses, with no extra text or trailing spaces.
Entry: 94093.0 (gal)
